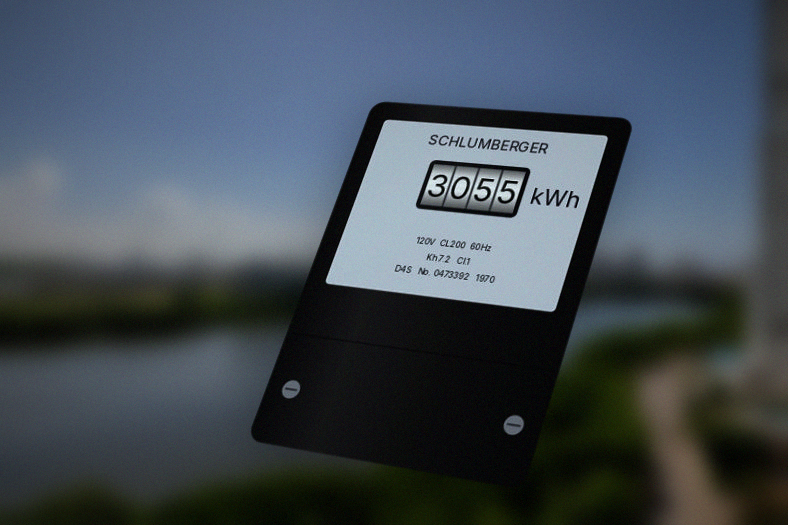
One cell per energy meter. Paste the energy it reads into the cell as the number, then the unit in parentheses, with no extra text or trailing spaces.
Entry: 3055 (kWh)
